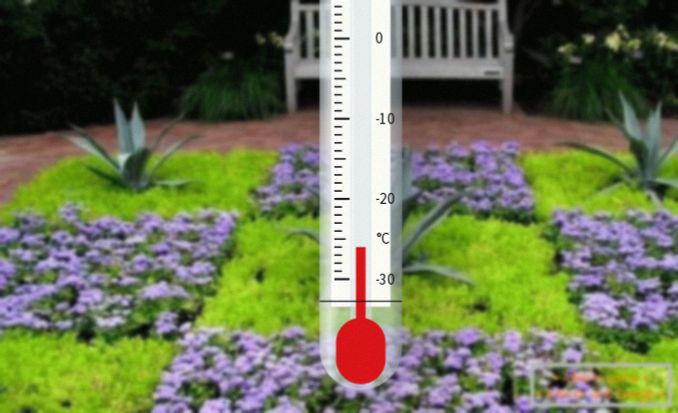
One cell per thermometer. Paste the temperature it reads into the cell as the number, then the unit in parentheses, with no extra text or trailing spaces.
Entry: -26 (°C)
